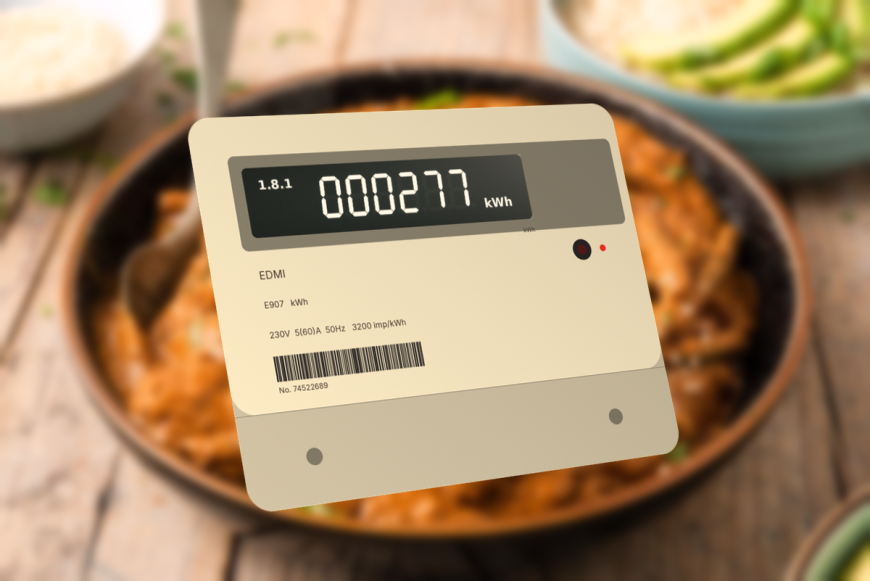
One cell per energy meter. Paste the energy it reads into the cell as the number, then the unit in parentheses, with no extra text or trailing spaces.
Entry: 277 (kWh)
